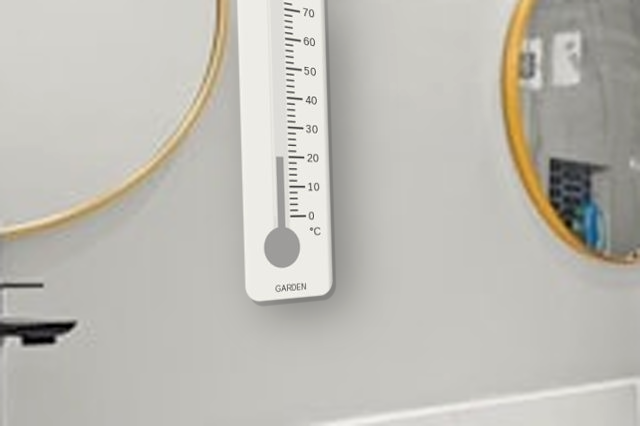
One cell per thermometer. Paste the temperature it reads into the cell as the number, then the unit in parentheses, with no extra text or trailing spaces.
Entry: 20 (°C)
